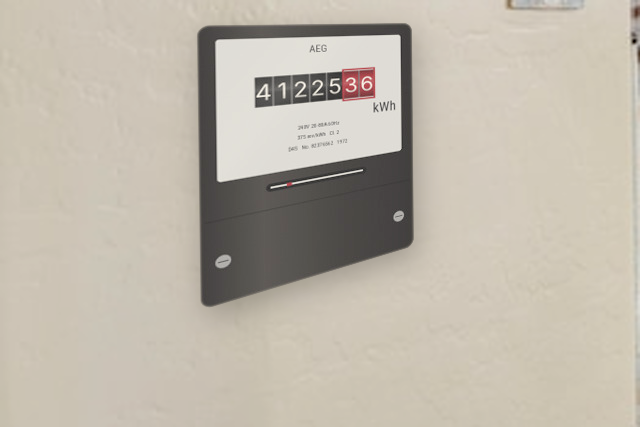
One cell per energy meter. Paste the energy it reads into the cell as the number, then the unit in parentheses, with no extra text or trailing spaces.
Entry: 41225.36 (kWh)
